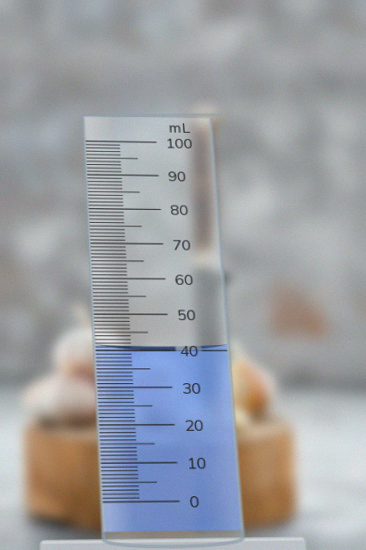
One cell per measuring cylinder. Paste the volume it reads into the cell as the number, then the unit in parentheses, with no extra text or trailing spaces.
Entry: 40 (mL)
